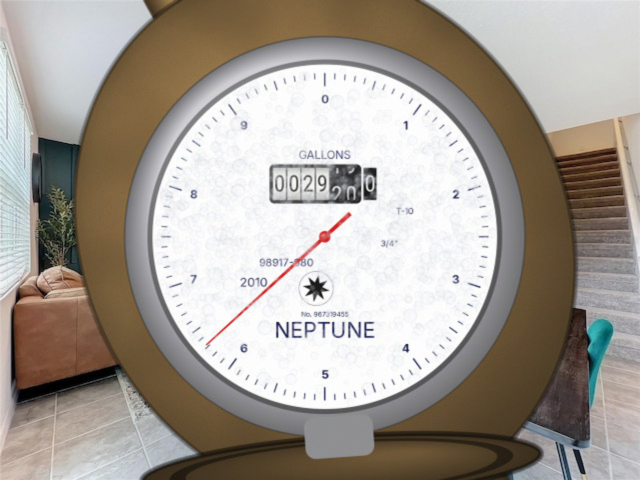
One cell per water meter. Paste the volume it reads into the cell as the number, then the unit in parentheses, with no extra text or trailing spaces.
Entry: 29196.3 (gal)
